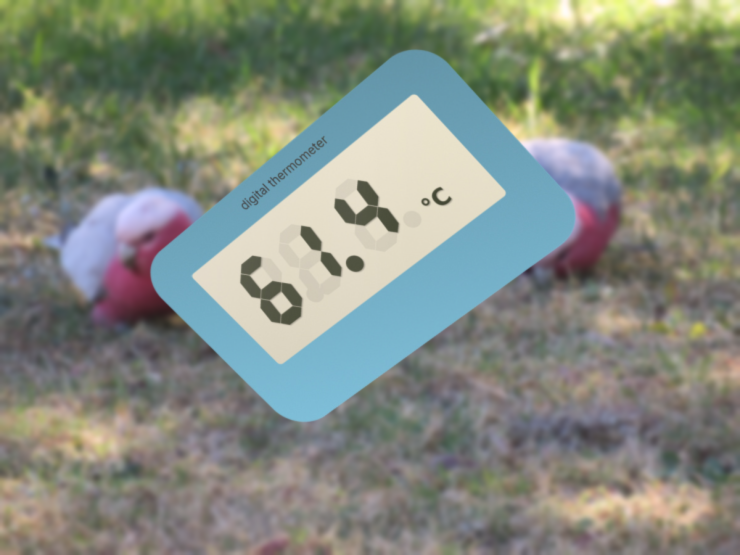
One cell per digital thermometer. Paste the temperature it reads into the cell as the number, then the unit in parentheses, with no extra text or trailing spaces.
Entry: 61.4 (°C)
